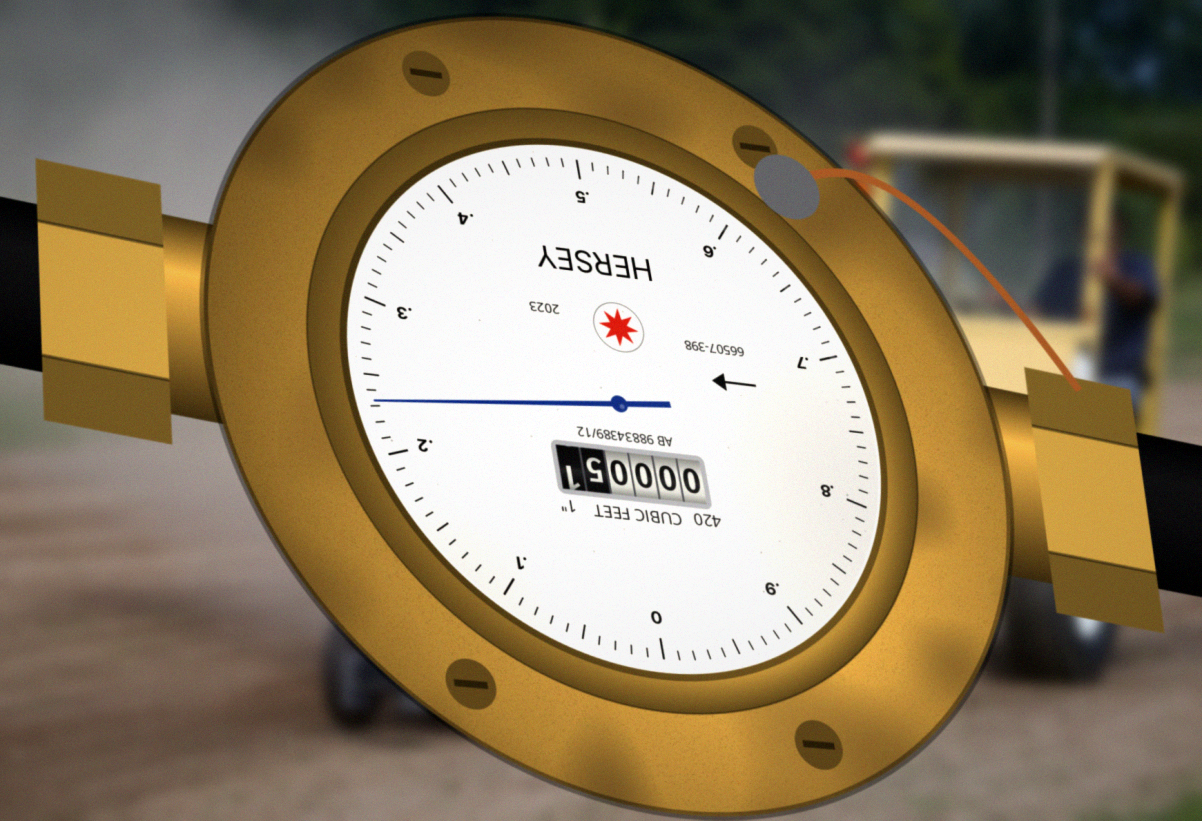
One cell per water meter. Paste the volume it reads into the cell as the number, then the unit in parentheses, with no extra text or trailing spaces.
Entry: 51.23 (ft³)
